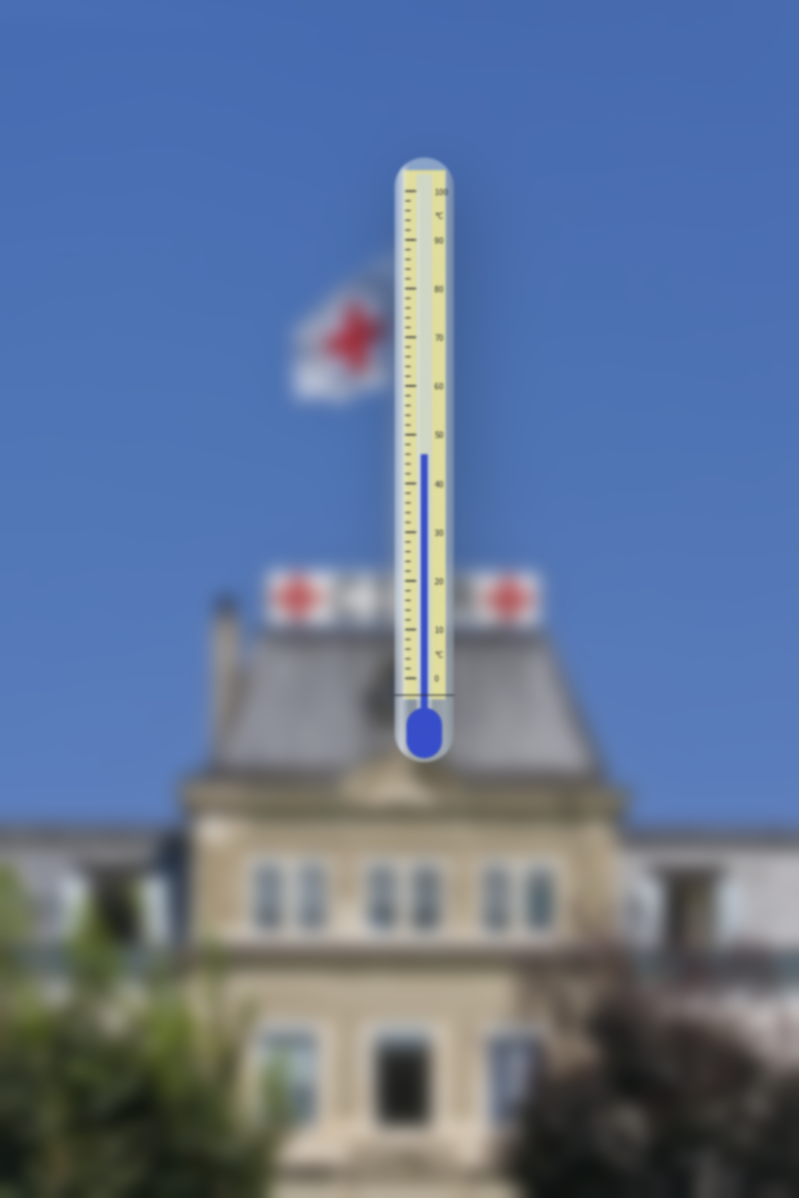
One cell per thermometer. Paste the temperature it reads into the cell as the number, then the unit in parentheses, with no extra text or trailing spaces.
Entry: 46 (°C)
